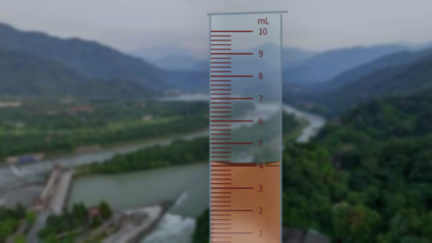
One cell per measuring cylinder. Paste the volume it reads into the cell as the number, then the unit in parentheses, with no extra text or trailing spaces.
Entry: 4 (mL)
